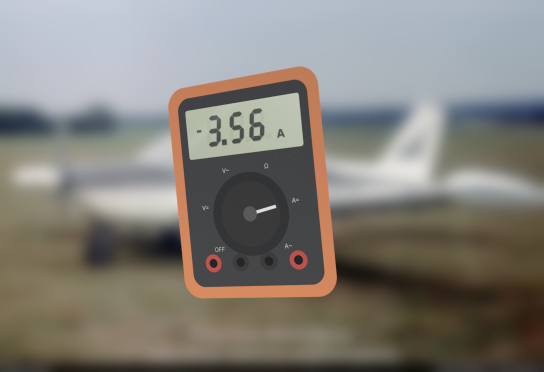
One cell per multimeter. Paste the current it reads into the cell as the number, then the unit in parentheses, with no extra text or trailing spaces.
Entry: -3.56 (A)
